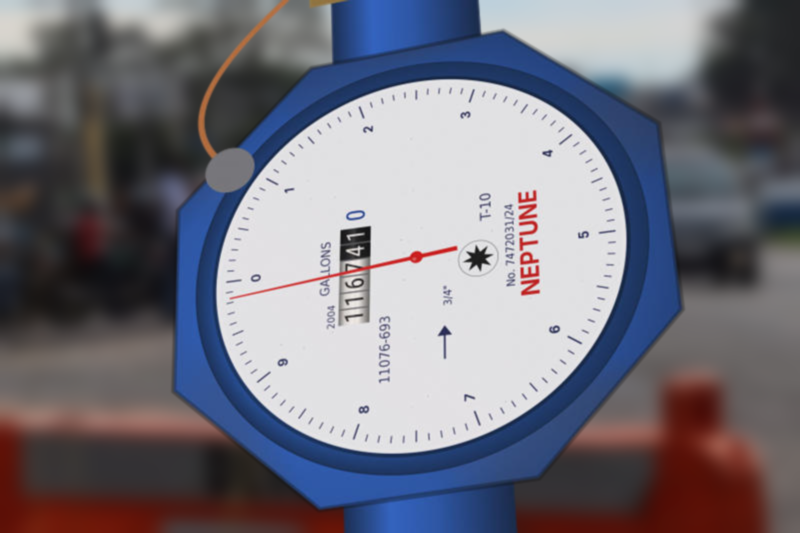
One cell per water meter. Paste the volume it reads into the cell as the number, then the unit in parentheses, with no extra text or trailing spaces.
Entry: 1167409.8 (gal)
